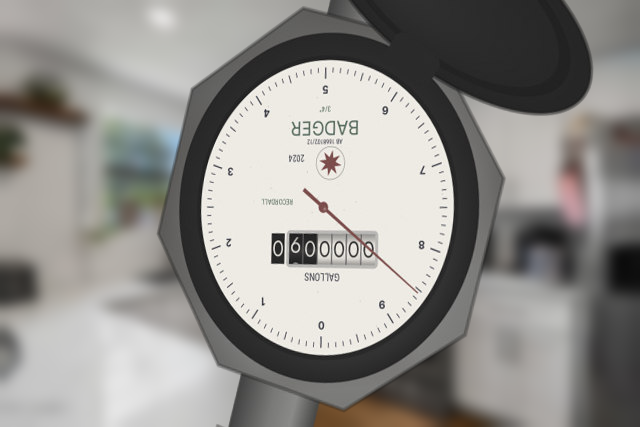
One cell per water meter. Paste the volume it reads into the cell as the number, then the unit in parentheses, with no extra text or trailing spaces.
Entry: 88.5 (gal)
